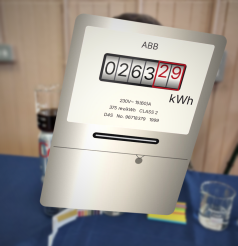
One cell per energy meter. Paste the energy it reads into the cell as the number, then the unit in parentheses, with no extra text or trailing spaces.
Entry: 263.29 (kWh)
